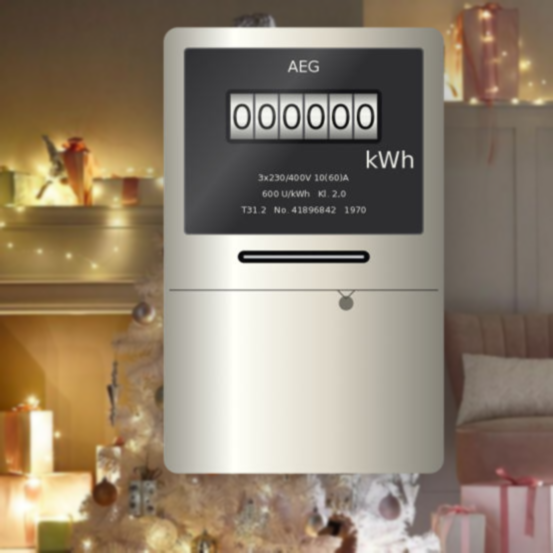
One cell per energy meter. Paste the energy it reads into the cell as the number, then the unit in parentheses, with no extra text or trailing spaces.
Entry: 0 (kWh)
